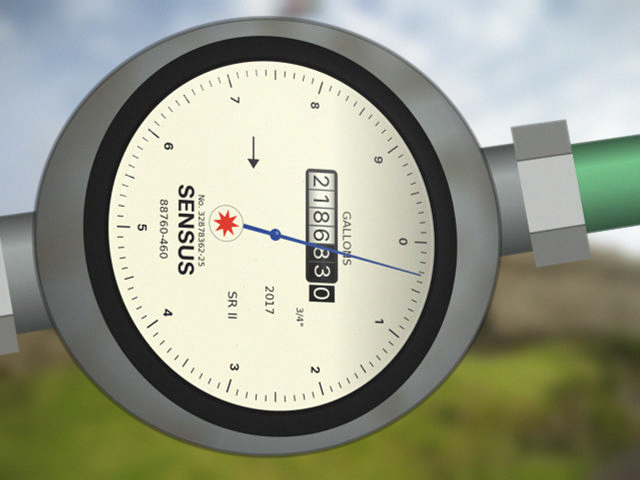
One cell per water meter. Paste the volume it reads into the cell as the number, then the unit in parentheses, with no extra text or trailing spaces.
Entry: 2186830.3 (gal)
